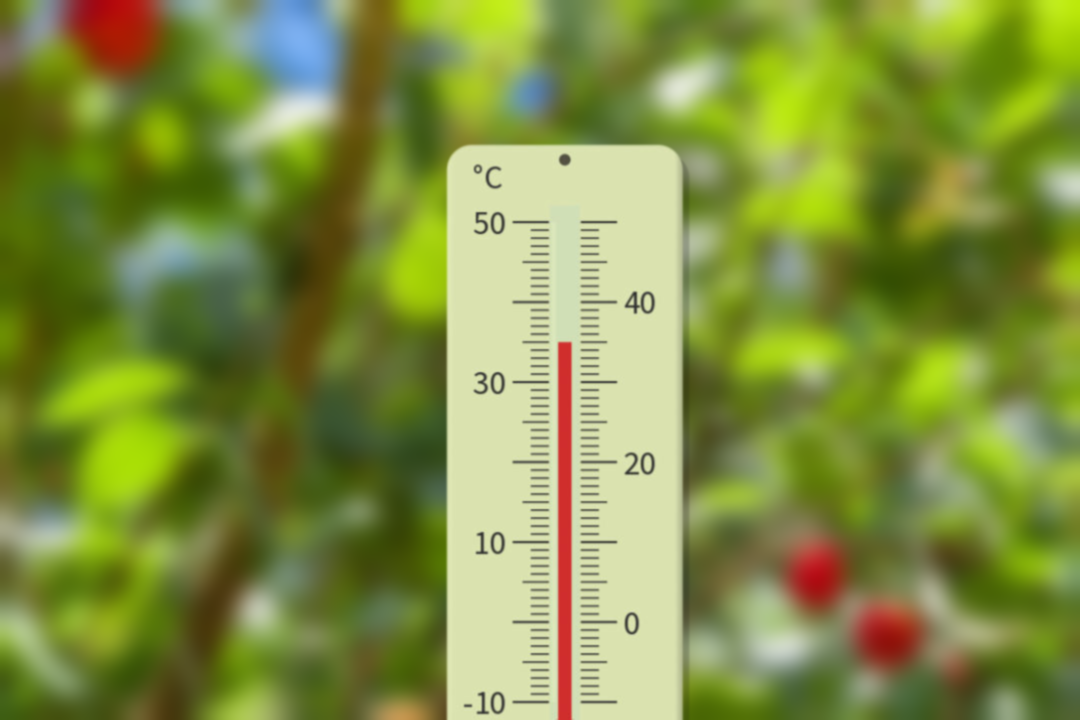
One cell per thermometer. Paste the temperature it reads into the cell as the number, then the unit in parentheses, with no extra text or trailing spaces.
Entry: 35 (°C)
